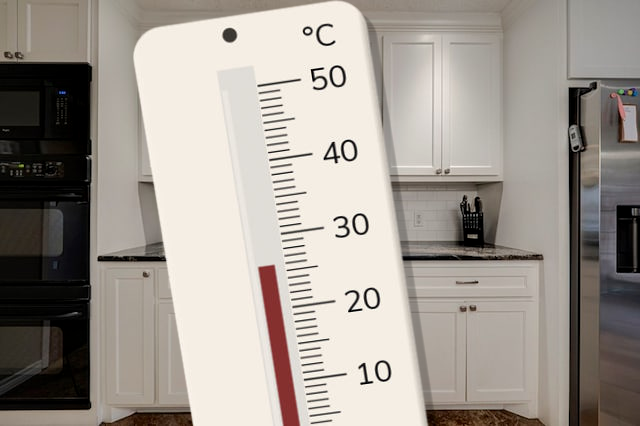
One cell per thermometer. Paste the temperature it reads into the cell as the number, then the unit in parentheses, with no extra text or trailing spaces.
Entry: 26 (°C)
